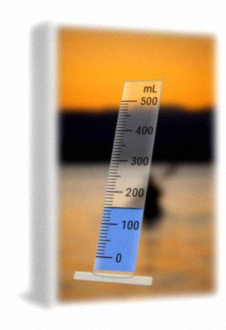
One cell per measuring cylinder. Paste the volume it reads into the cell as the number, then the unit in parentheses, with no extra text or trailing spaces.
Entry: 150 (mL)
